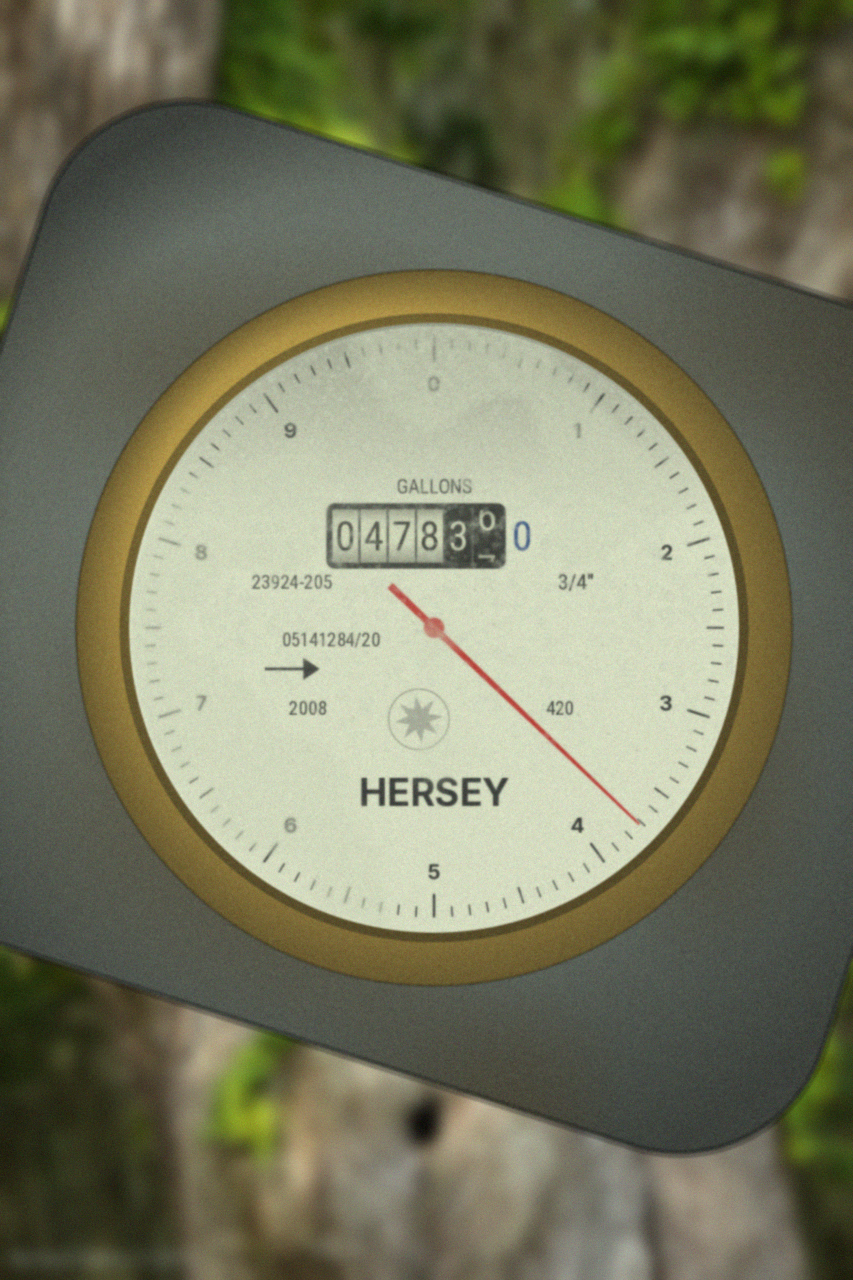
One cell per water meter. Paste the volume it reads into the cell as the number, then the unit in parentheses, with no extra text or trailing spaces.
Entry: 478363.7 (gal)
